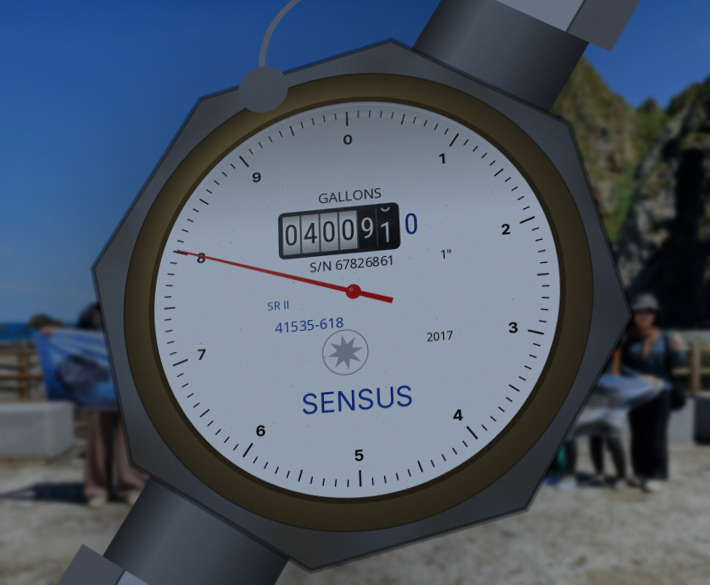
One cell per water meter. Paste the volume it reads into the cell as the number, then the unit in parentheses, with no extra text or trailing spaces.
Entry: 400908.0 (gal)
